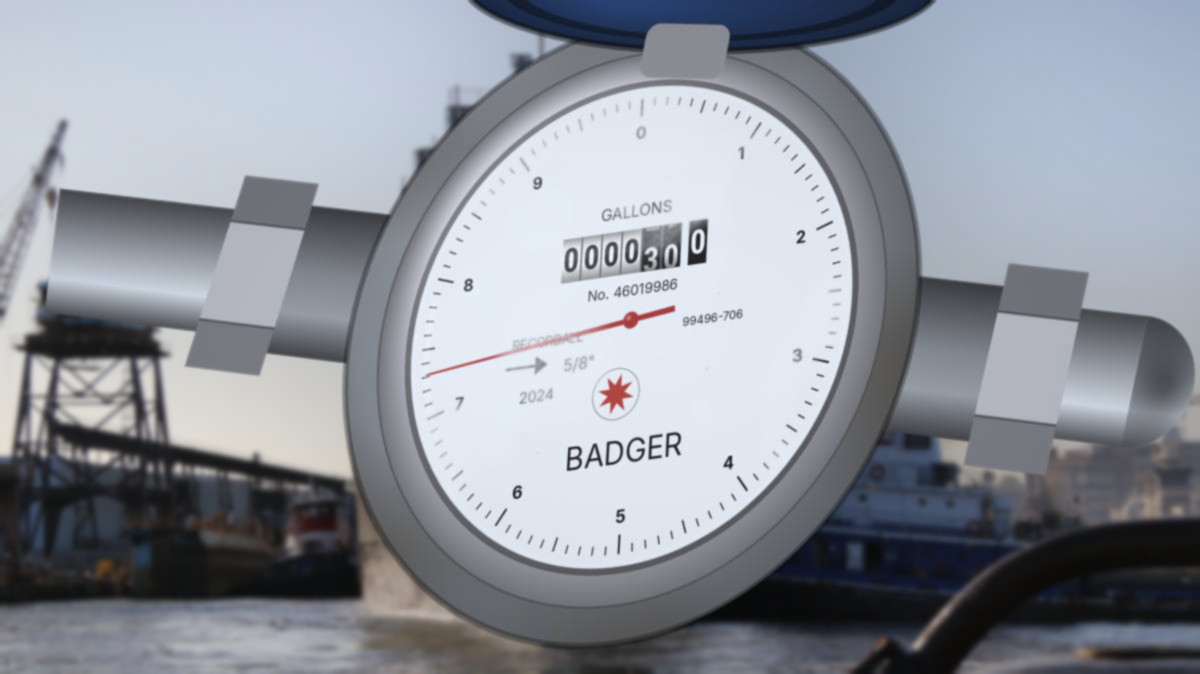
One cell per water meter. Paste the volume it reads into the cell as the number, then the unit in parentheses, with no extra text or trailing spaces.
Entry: 297.3 (gal)
